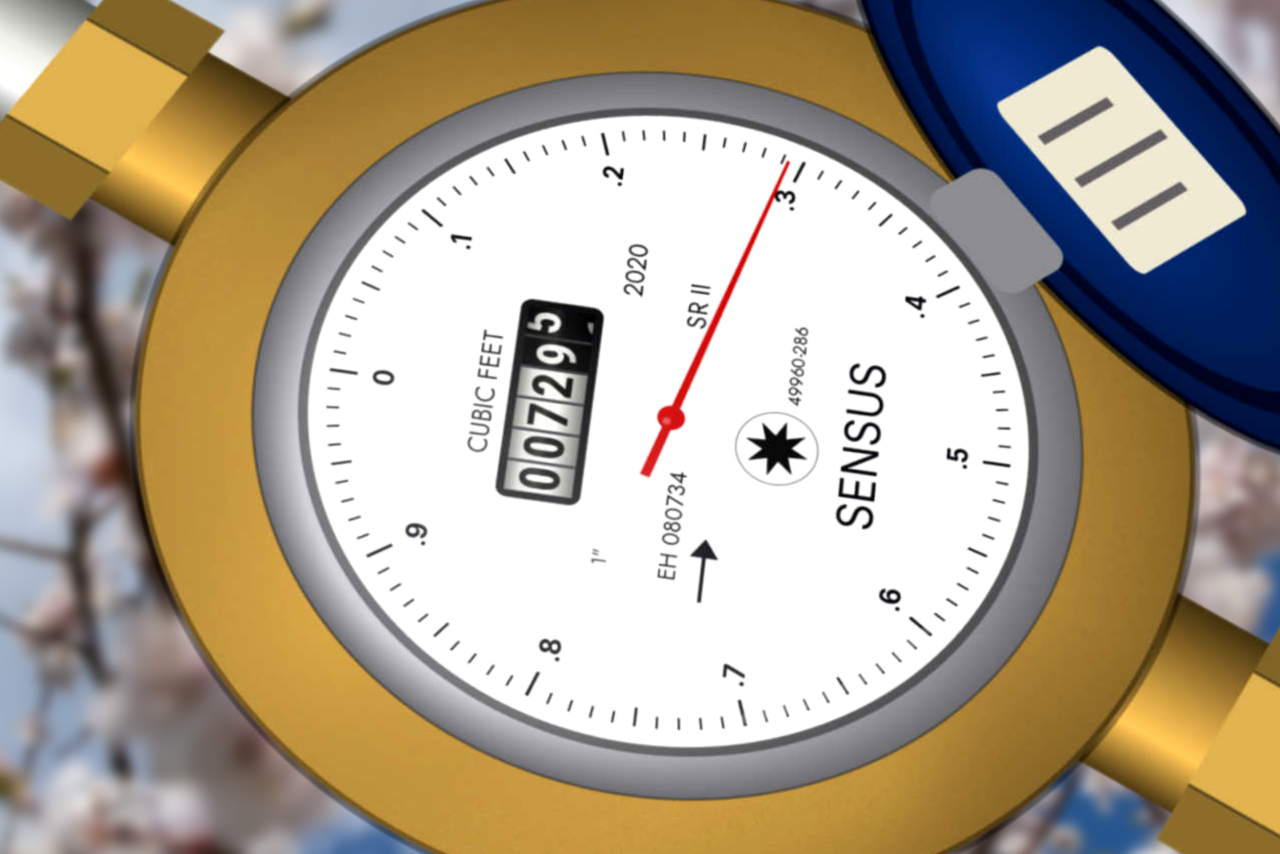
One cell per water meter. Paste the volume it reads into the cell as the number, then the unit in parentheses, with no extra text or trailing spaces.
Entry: 7295.29 (ft³)
